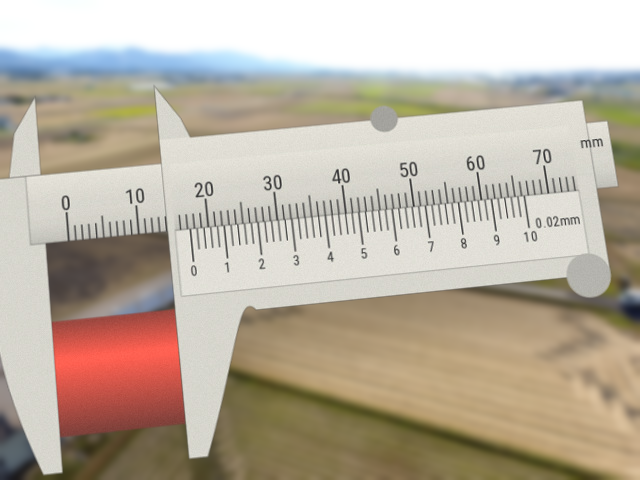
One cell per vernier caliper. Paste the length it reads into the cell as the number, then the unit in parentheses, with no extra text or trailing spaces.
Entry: 17.4 (mm)
